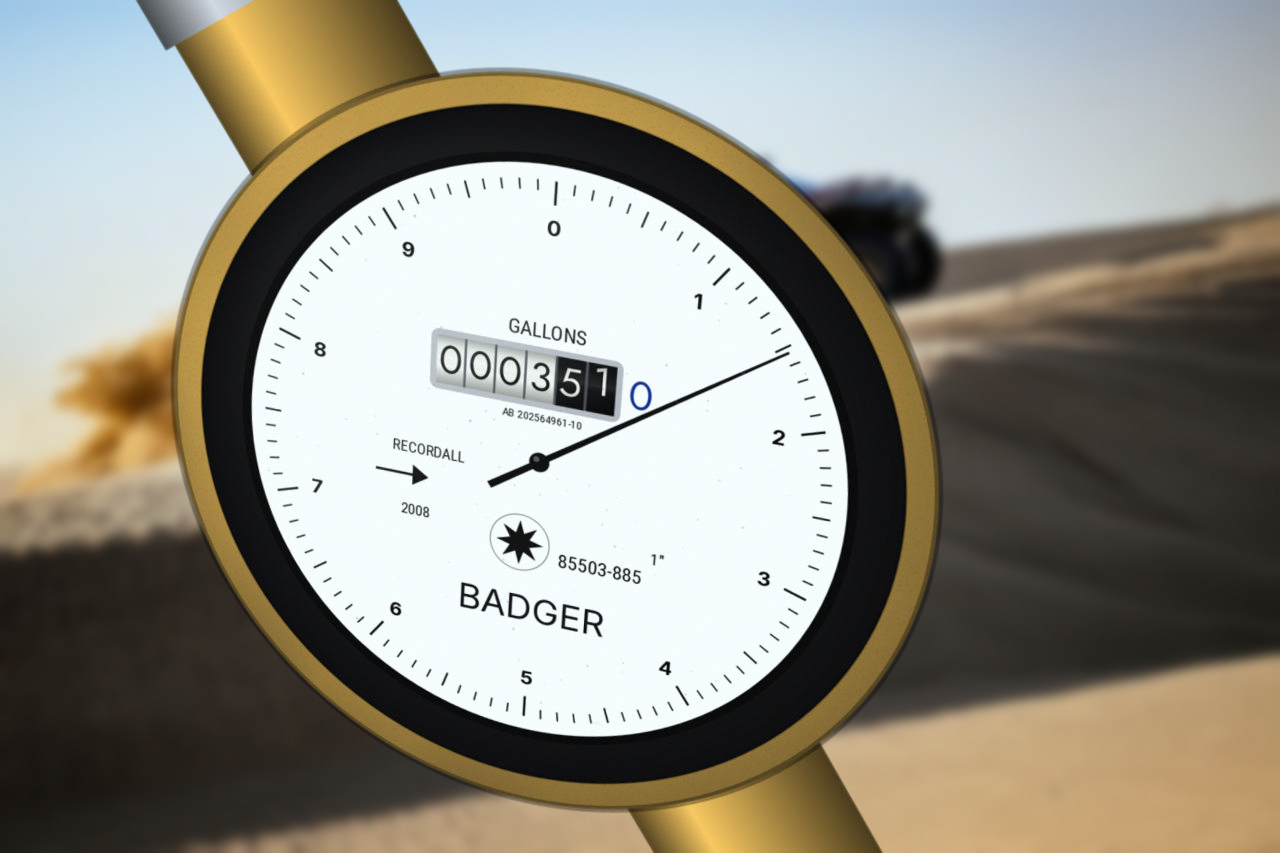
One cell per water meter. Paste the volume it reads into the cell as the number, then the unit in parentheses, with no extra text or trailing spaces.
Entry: 3511.5 (gal)
